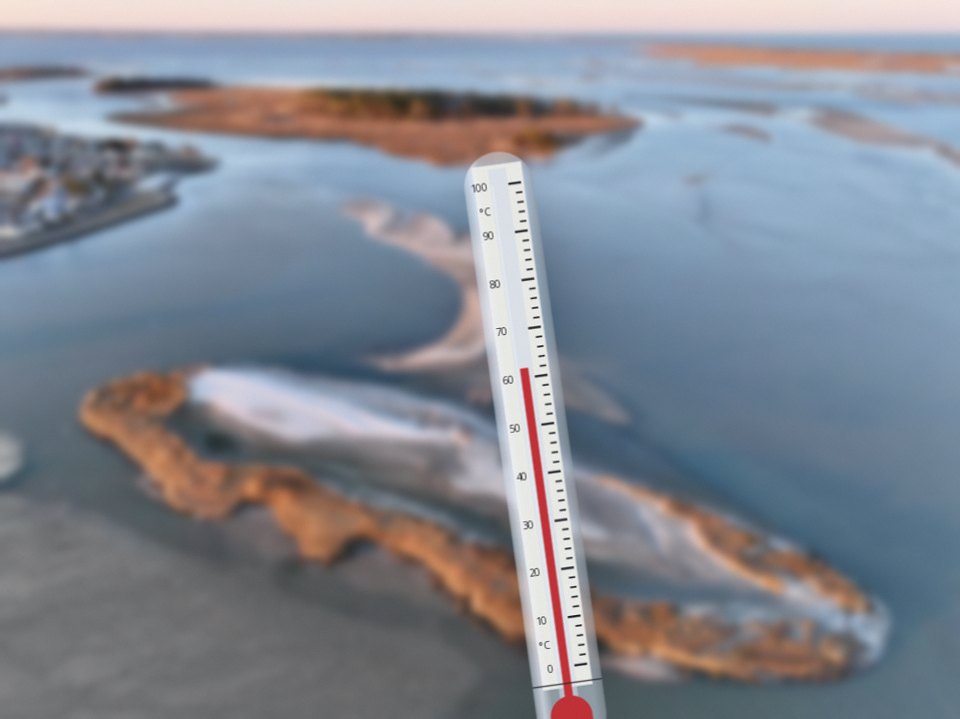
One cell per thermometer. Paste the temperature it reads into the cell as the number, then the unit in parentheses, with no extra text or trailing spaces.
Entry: 62 (°C)
